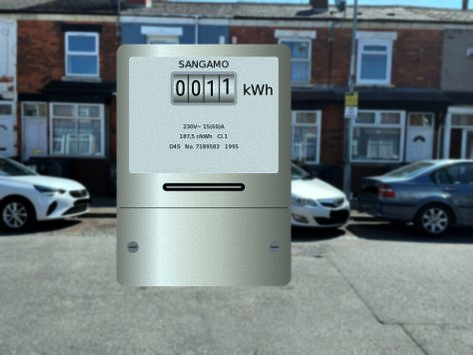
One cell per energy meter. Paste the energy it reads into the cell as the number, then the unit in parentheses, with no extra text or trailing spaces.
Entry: 11 (kWh)
